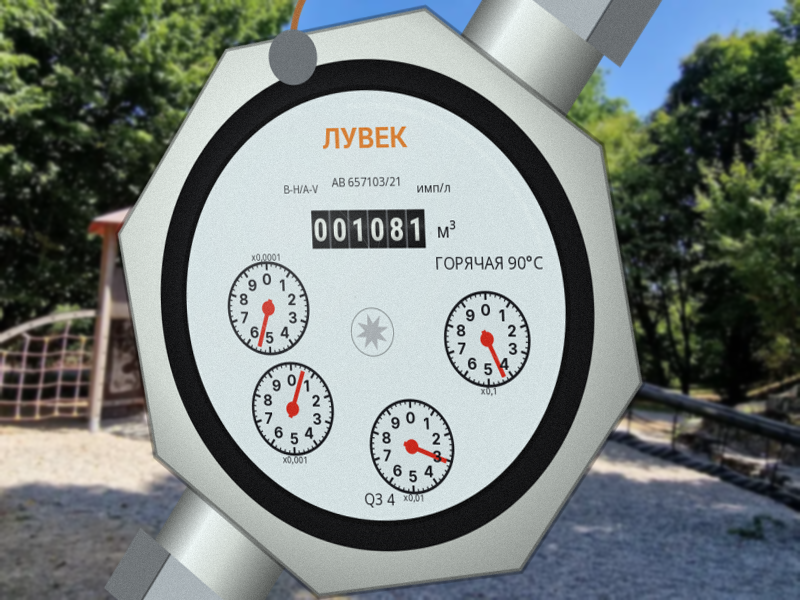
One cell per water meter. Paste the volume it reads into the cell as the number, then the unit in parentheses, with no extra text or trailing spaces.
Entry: 1081.4305 (m³)
